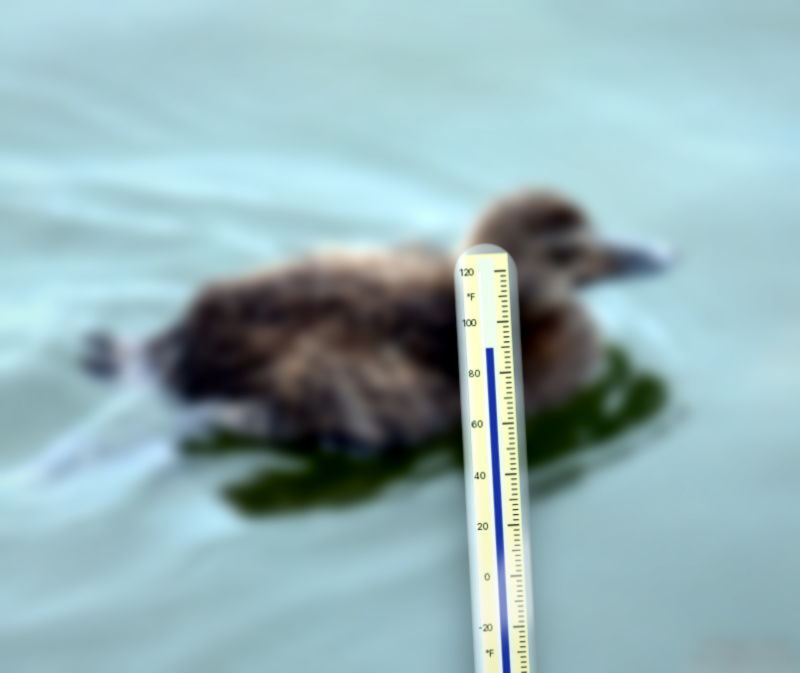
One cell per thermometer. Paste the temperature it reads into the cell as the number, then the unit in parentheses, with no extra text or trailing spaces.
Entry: 90 (°F)
